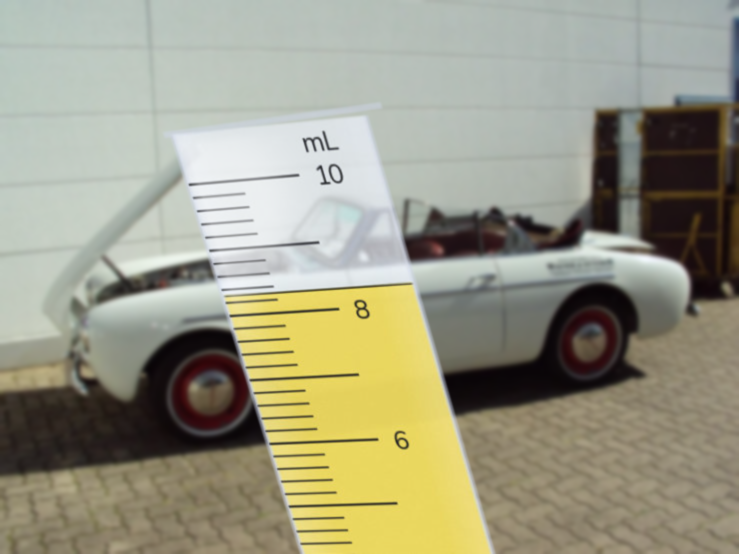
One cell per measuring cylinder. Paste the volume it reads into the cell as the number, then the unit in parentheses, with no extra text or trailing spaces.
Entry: 8.3 (mL)
